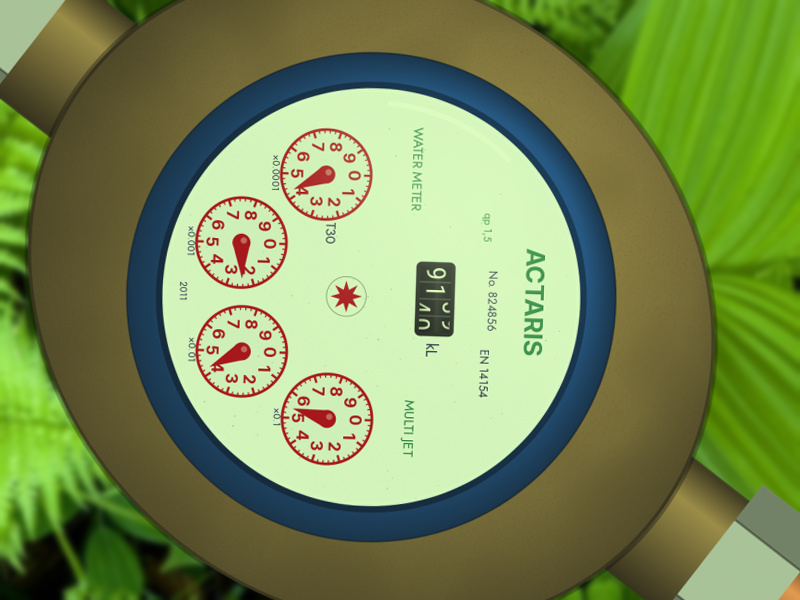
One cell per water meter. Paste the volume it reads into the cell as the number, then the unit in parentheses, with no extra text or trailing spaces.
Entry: 9139.5424 (kL)
